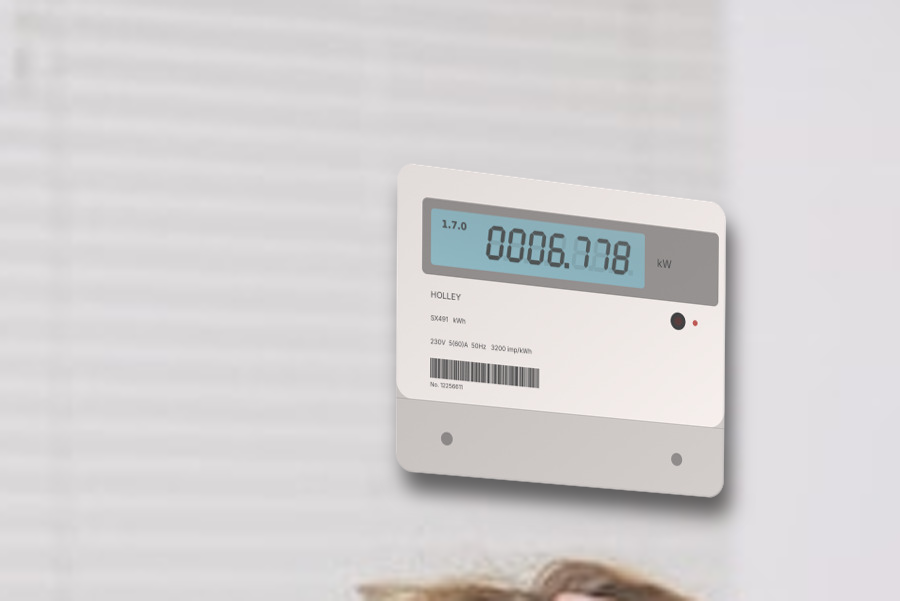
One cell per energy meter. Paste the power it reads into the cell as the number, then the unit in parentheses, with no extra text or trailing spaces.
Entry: 6.778 (kW)
